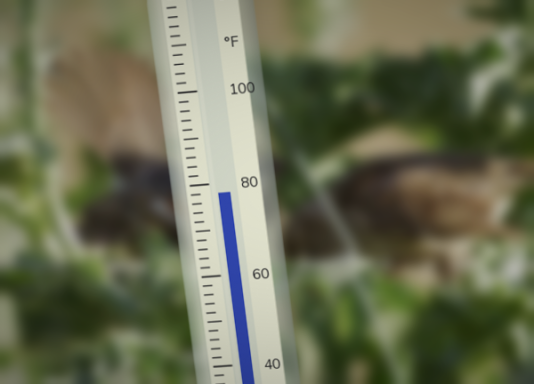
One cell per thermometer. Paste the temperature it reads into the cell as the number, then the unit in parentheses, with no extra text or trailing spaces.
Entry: 78 (°F)
